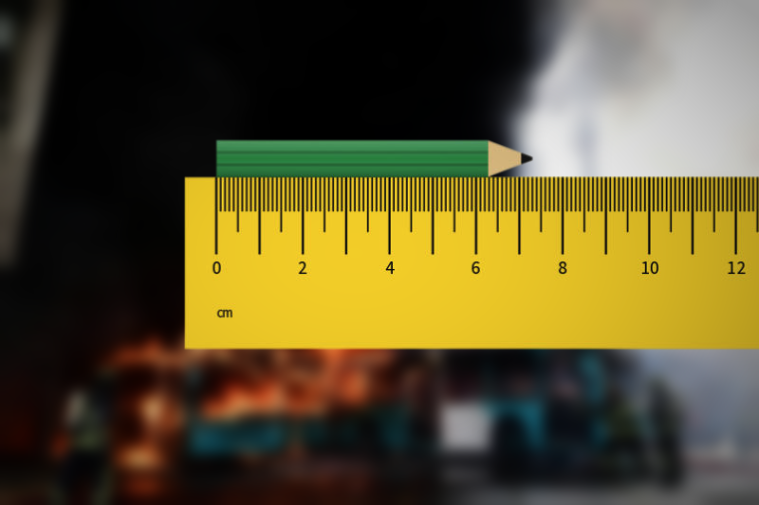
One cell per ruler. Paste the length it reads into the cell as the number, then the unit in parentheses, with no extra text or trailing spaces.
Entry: 7.3 (cm)
